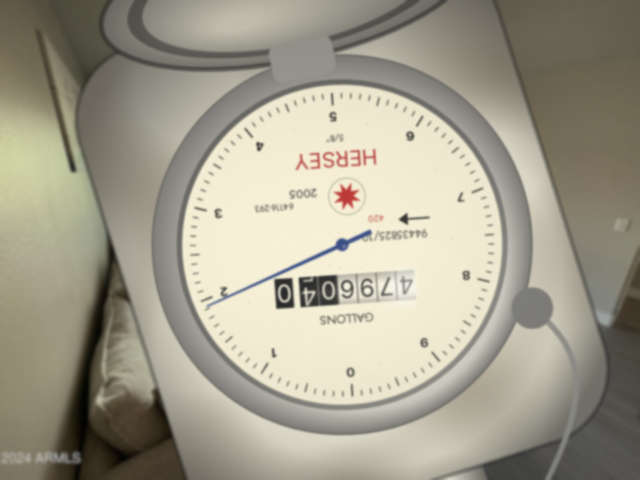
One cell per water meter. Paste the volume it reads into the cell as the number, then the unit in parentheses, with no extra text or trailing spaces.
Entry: 4796041.9 (gal)
